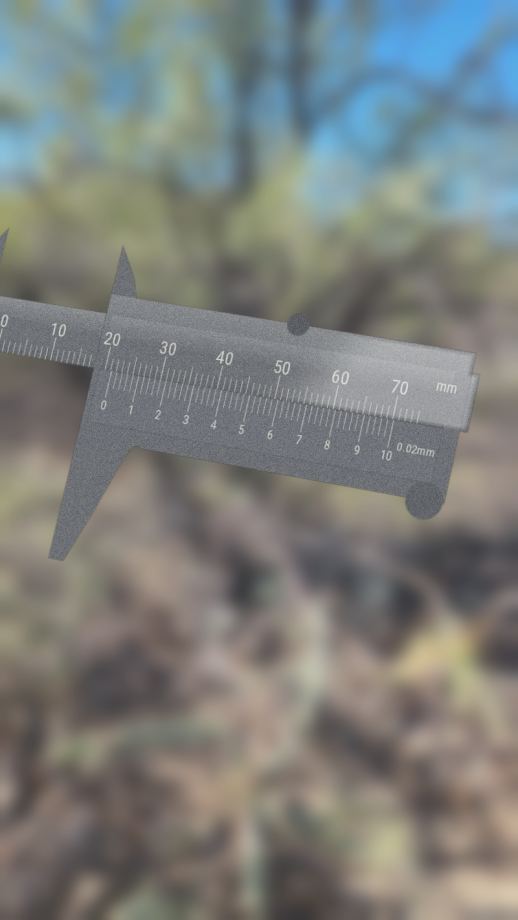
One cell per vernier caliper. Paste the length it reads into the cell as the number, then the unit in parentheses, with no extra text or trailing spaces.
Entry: 21.2 (mm)
